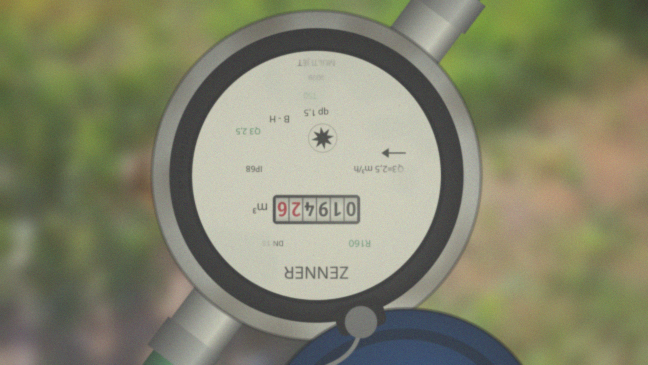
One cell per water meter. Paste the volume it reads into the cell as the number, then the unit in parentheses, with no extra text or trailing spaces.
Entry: 194.26 (m³)
